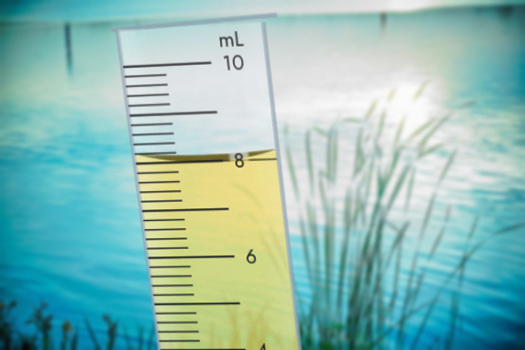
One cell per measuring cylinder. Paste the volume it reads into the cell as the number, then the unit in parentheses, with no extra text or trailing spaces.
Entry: 8 (mL)
